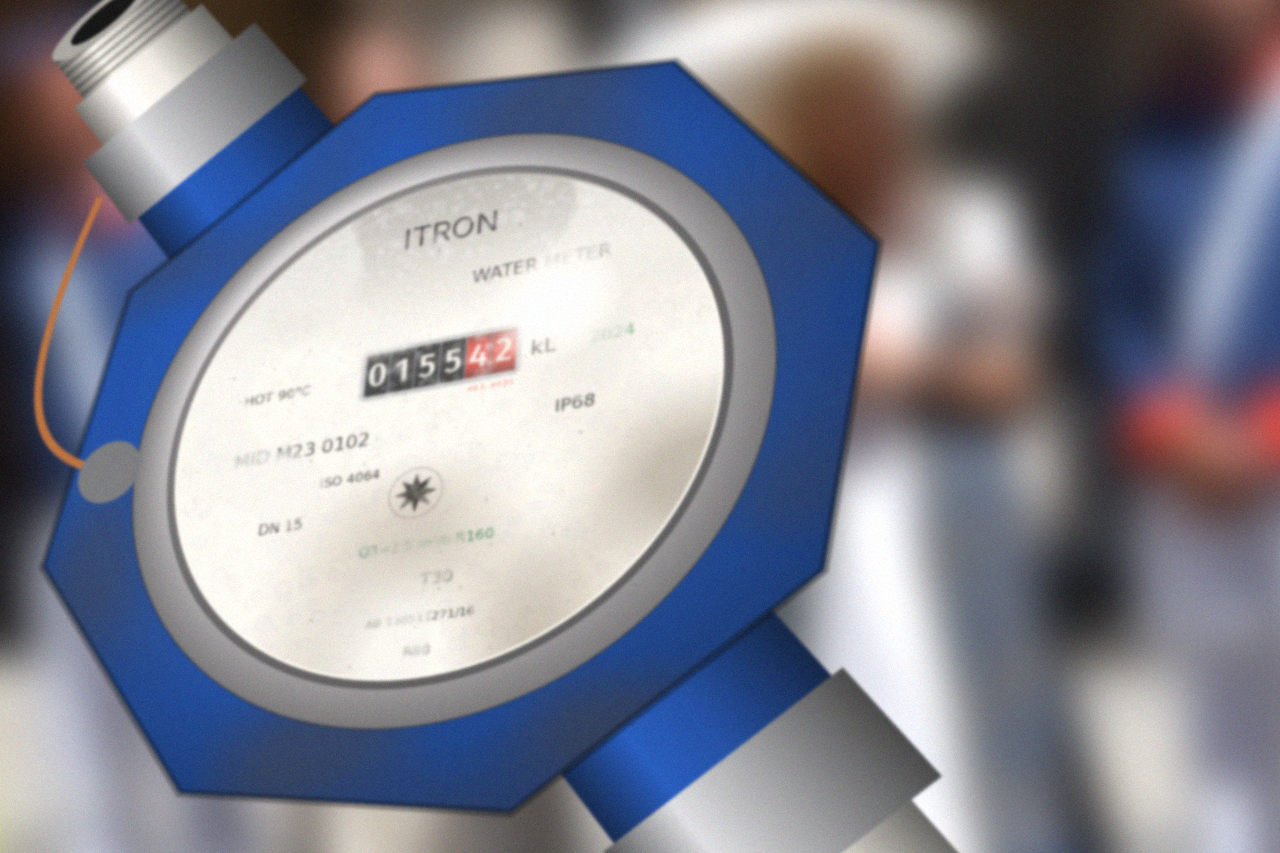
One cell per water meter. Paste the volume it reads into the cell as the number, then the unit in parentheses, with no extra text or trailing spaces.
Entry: 155.42 (kL)
